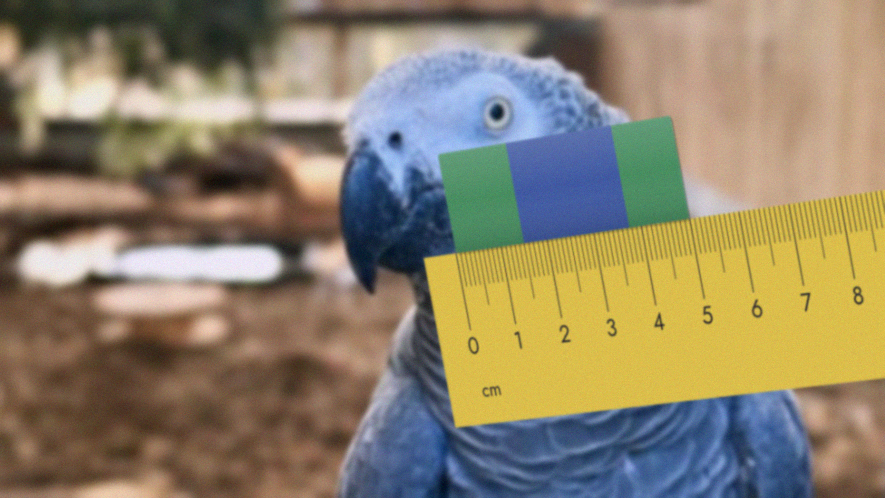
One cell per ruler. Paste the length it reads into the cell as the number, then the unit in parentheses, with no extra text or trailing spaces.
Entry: 5 (cm)
